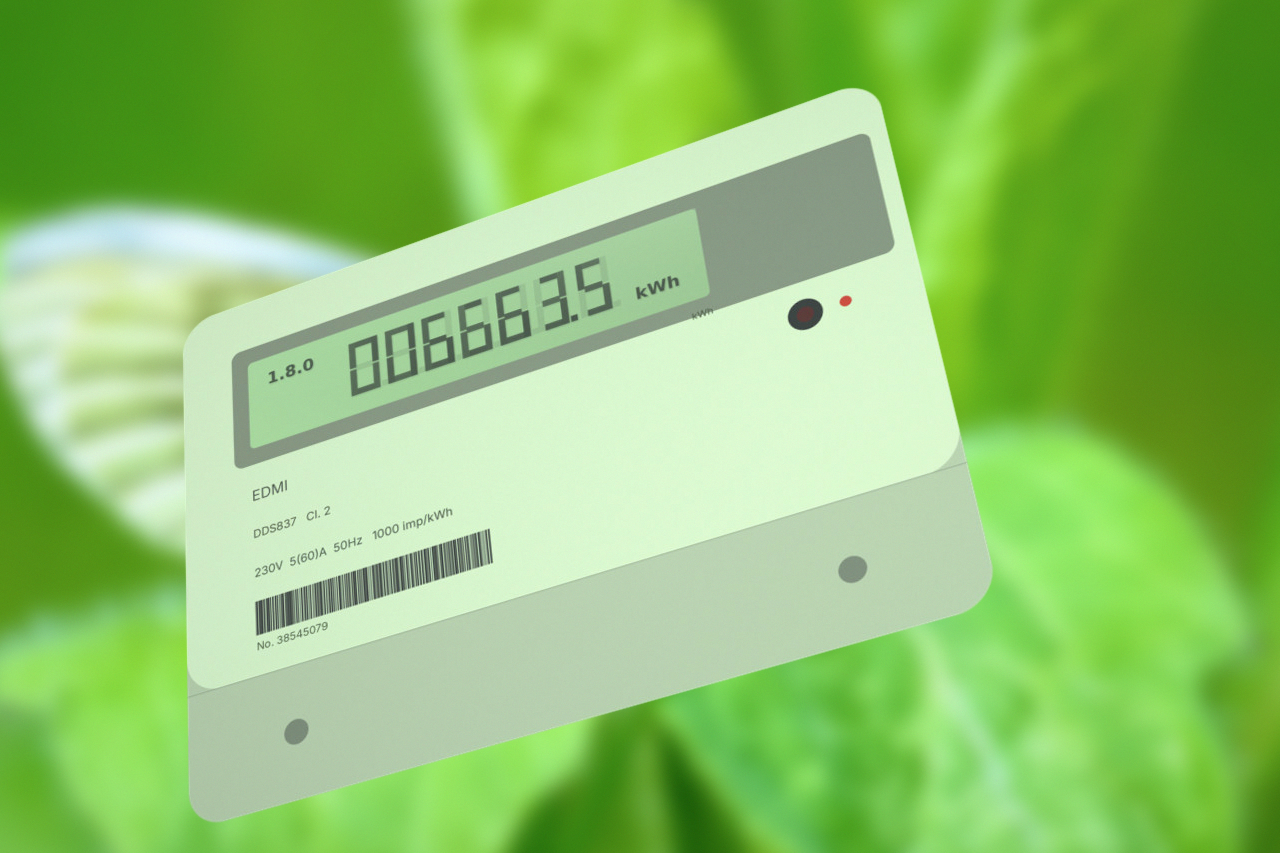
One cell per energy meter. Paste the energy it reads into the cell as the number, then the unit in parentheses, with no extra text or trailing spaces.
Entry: 6663.5 (kWh)
